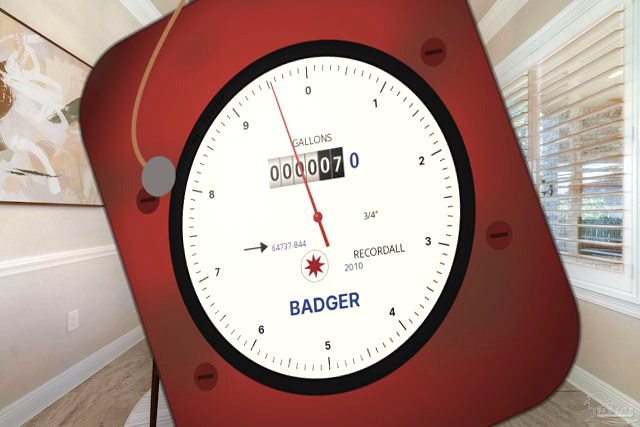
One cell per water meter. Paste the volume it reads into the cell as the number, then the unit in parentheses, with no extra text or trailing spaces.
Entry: 69.5 (gal)
